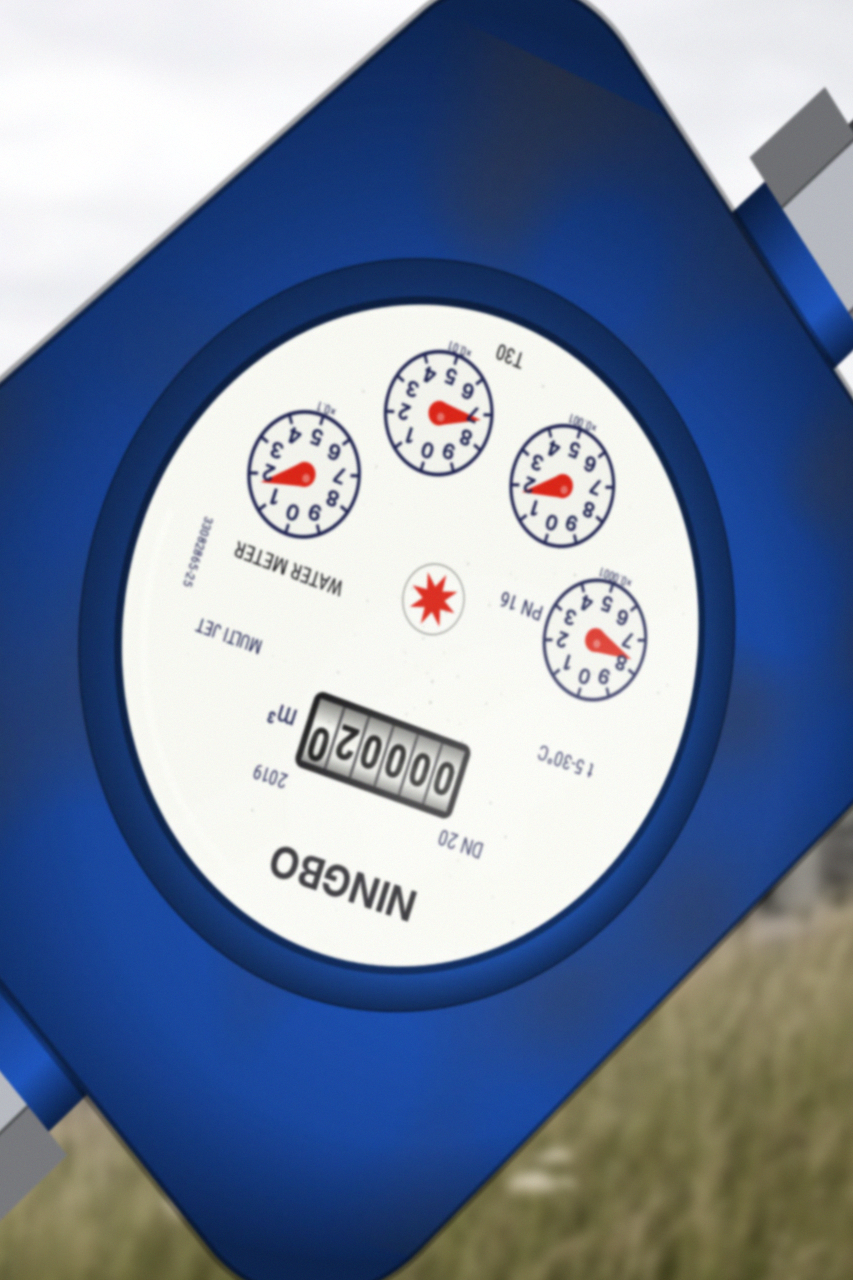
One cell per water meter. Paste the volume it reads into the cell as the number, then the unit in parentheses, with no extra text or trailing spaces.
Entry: 20.1717 (m³)
